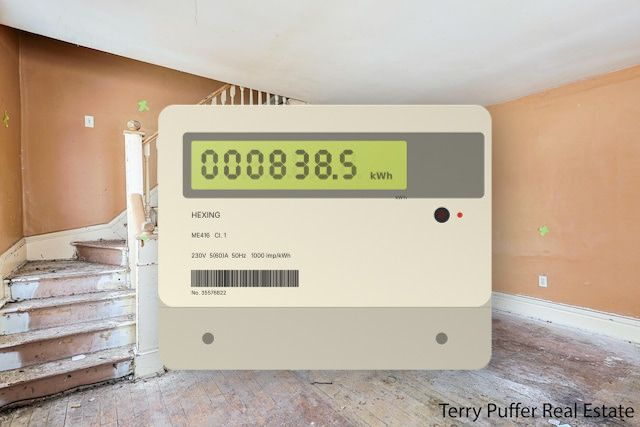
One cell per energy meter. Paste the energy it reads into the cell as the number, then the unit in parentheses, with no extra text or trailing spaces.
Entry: 838.5 (kWh)
